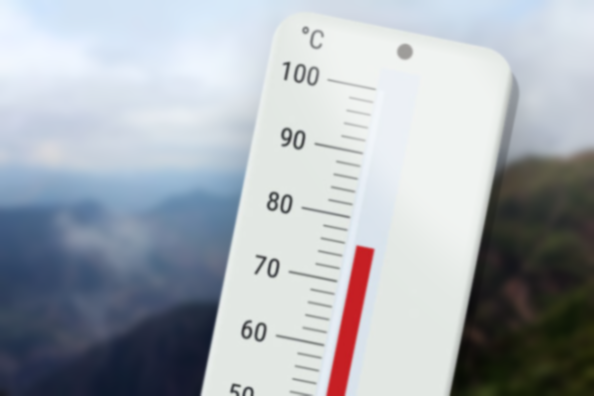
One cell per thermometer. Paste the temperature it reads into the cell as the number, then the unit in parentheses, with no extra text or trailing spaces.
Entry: 76 (°C)
